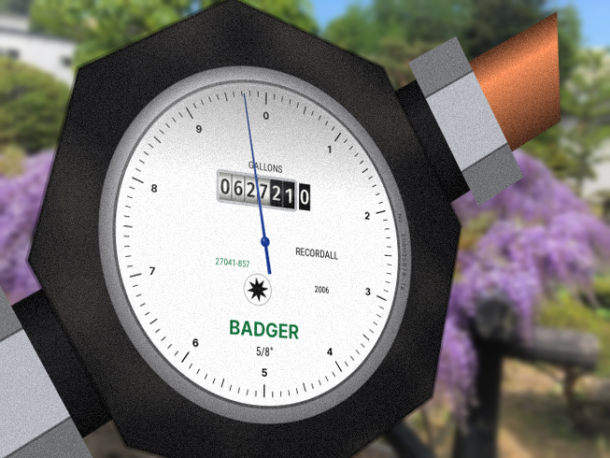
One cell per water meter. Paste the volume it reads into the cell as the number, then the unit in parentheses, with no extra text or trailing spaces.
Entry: 627209.7 (gal)
